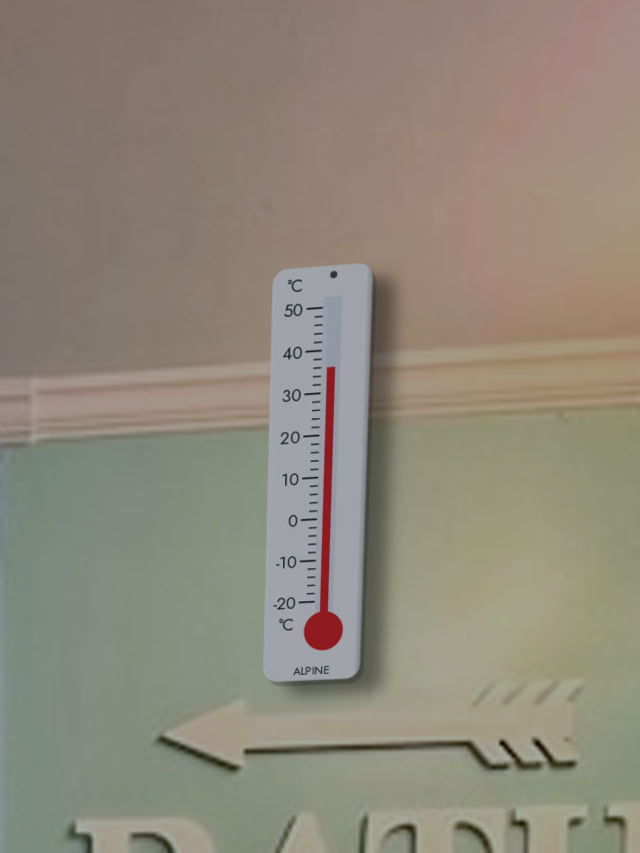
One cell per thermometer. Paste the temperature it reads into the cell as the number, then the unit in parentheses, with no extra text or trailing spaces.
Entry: 36 (°C)
